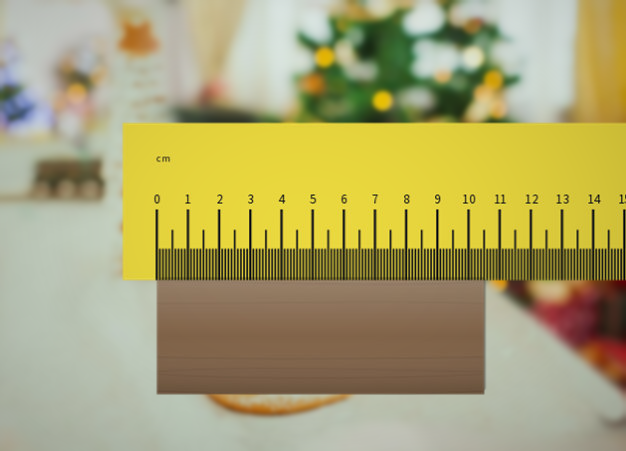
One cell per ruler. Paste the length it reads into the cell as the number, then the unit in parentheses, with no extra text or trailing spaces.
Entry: 10.5 (cm)
